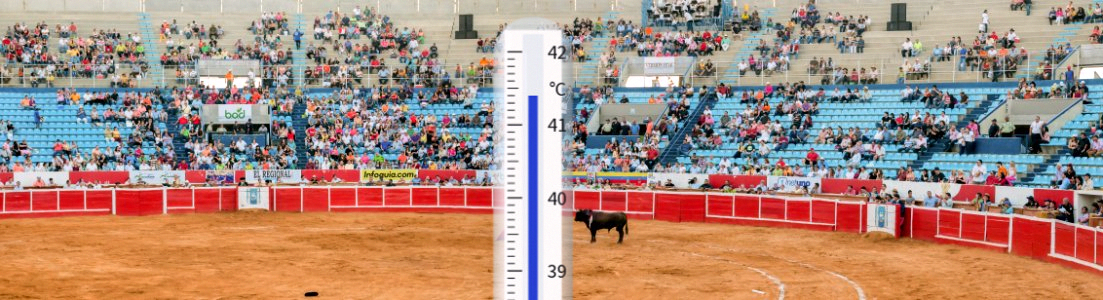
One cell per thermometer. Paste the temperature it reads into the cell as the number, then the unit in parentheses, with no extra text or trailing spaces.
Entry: 41.4 (°C)
